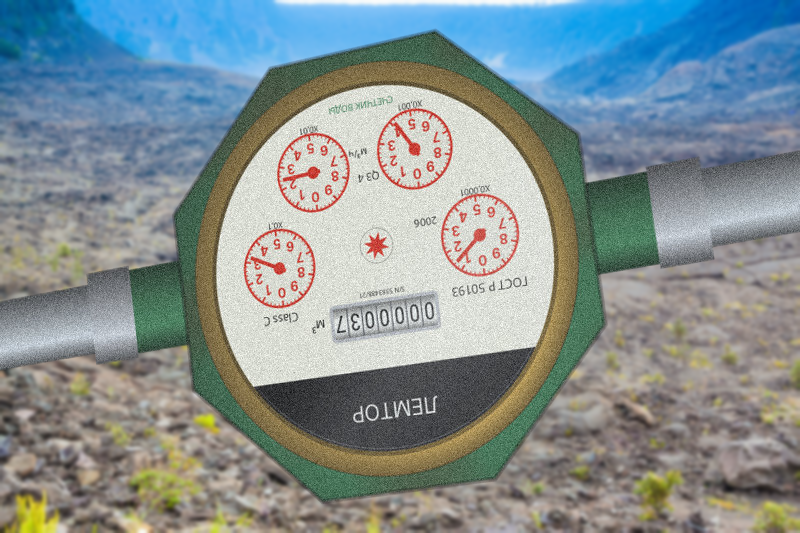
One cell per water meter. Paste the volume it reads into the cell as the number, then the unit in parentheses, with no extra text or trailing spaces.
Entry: 37.3241 (m³)
